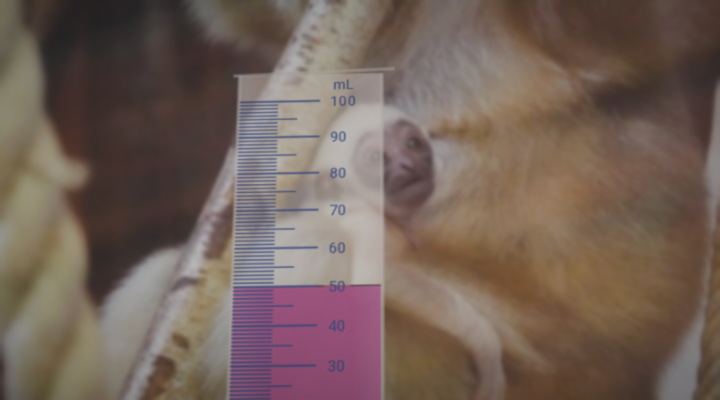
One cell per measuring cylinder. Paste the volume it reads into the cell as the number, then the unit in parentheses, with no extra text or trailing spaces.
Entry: 50 (mL)
